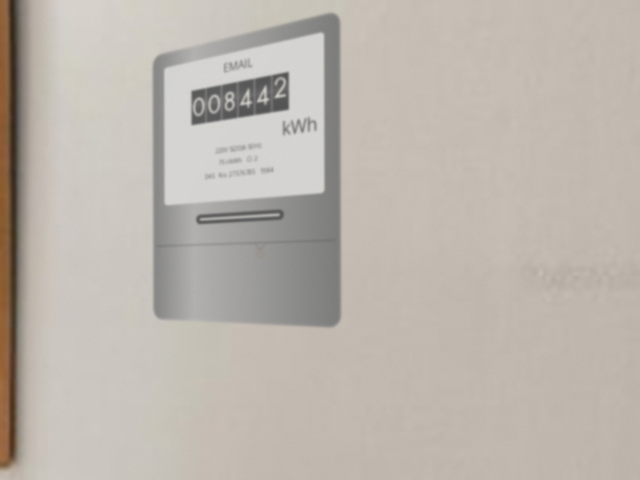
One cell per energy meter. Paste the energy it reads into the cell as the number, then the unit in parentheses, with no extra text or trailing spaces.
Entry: 8442 (kWh)
